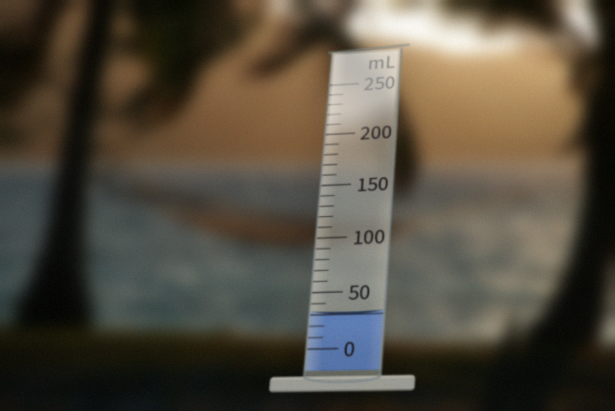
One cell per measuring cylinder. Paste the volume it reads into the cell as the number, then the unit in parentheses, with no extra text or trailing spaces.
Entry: 30 (mL)
